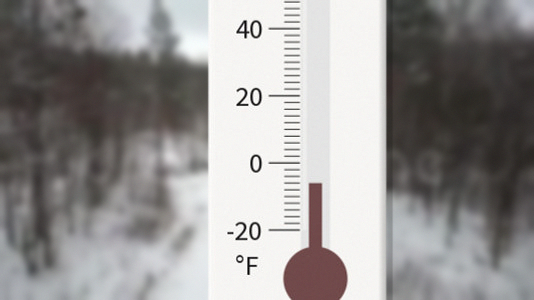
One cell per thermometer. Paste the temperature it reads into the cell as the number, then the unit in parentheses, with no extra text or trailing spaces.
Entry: -6 (°F)
